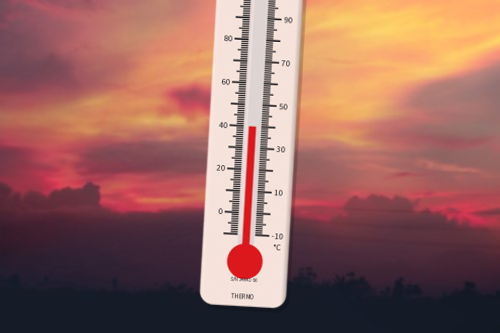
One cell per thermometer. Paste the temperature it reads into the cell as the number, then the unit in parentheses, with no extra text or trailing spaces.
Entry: 40 (°C)
